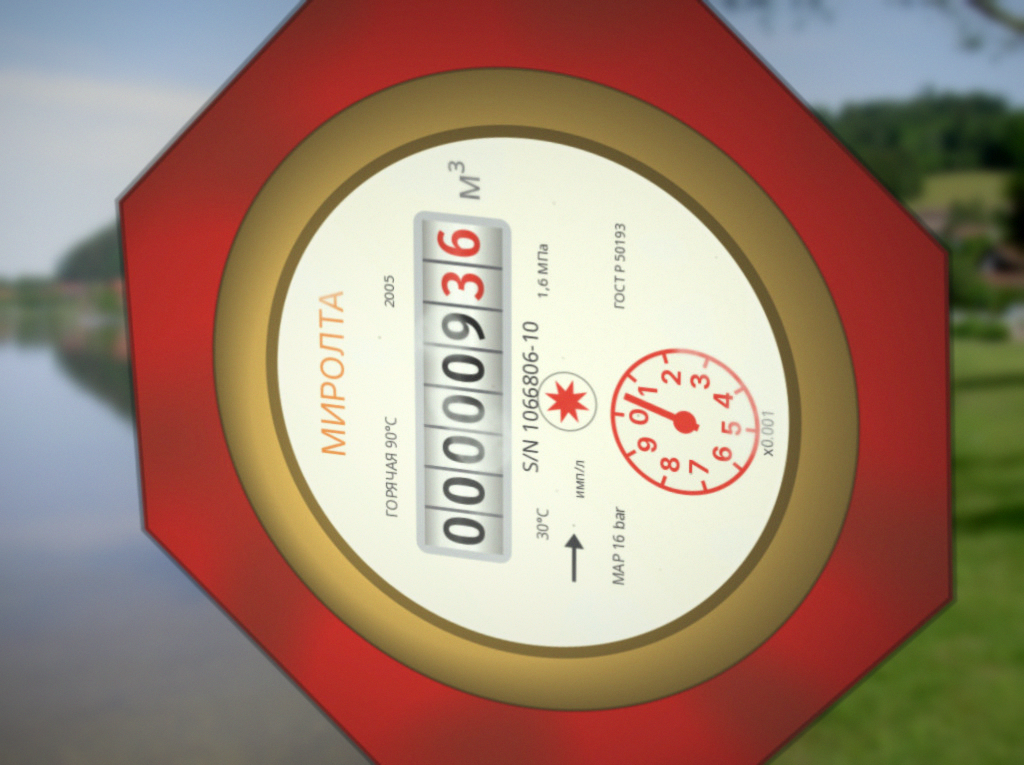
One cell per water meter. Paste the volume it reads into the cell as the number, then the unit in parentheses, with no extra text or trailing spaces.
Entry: 9.360 (m³)
